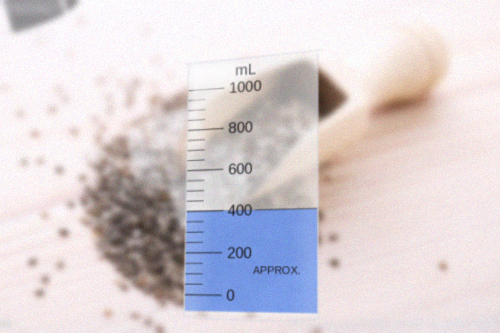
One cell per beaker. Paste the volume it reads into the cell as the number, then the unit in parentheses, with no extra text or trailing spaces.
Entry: 400 (mL)
